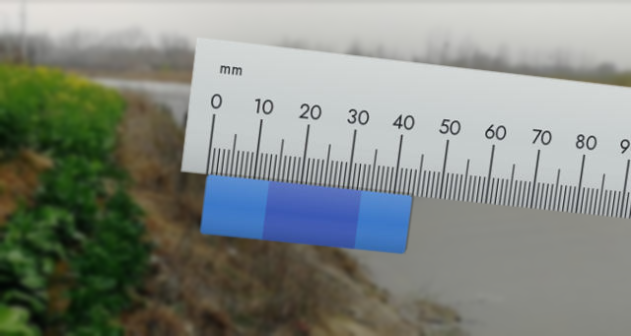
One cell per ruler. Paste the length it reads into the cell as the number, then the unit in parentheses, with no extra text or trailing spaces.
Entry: 44 (mm)
